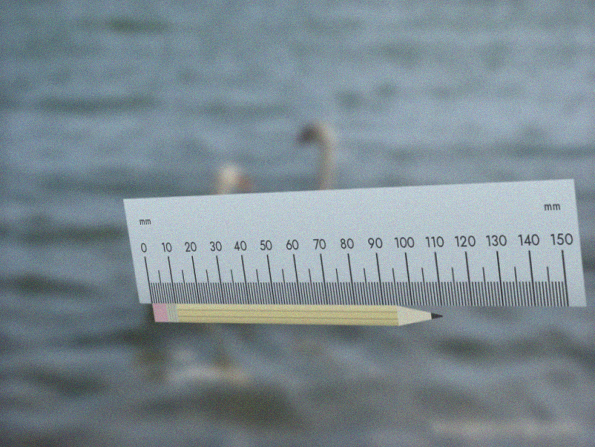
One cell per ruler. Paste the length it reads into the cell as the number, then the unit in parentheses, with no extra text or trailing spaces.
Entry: 110 (mm)
